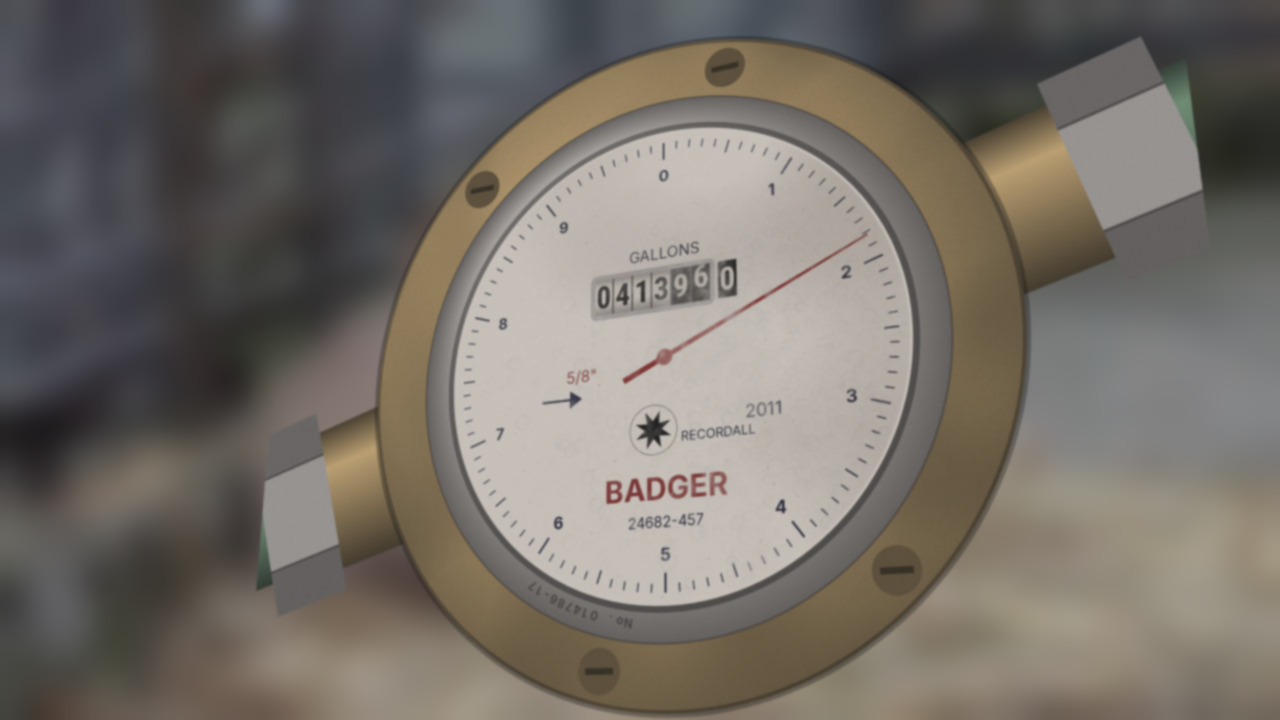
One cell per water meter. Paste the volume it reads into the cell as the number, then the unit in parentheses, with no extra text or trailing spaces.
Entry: 413961.8 (gal)
